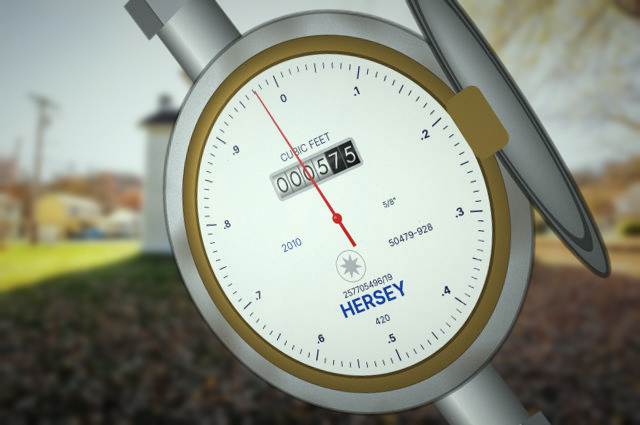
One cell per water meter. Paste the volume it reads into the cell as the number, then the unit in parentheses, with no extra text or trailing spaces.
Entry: 574.97 (ft³)
